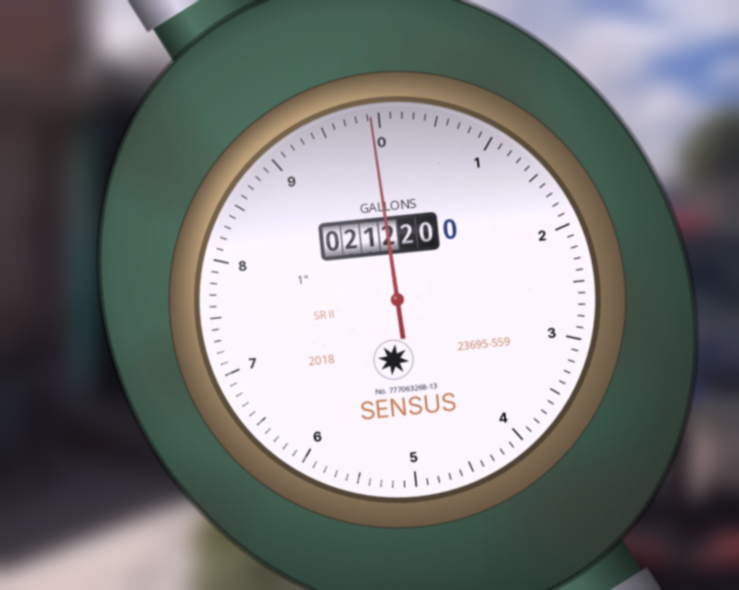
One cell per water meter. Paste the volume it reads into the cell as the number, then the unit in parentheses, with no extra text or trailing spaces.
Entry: 212199.9 (gal)
